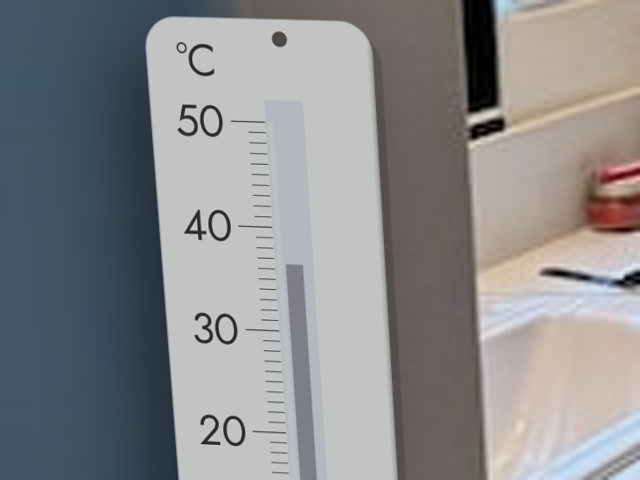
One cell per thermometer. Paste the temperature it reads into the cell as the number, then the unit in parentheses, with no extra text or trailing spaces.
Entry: 36.5 (°C)
